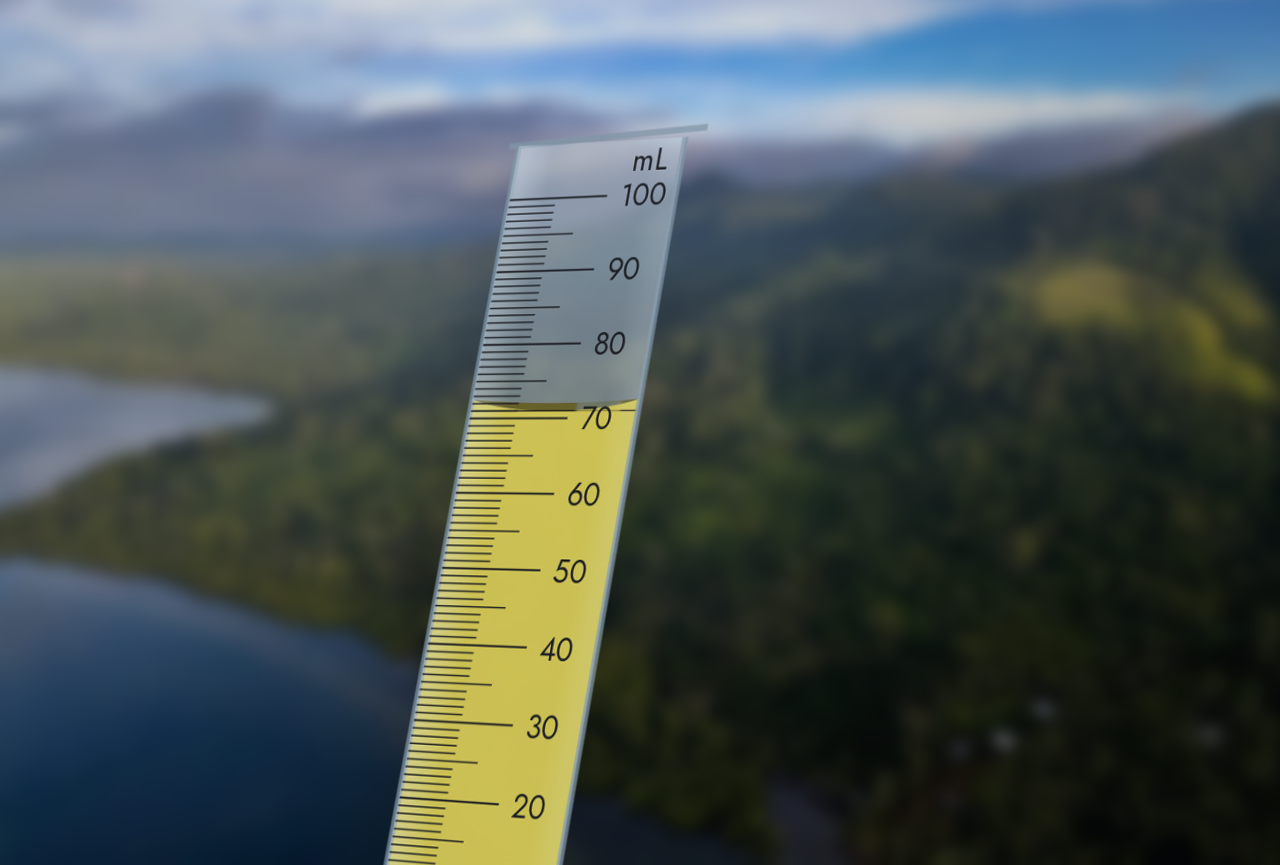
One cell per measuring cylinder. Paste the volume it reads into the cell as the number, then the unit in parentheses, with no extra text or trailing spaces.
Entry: 71 (mL)
